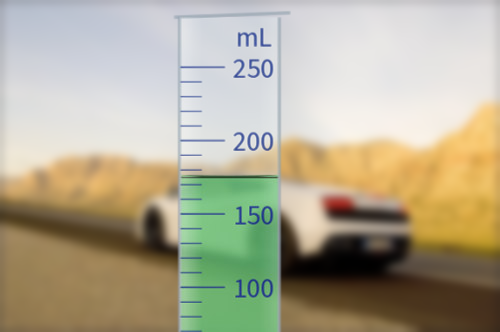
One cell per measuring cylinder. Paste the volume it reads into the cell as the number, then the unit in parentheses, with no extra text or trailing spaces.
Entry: 175 (mL)
